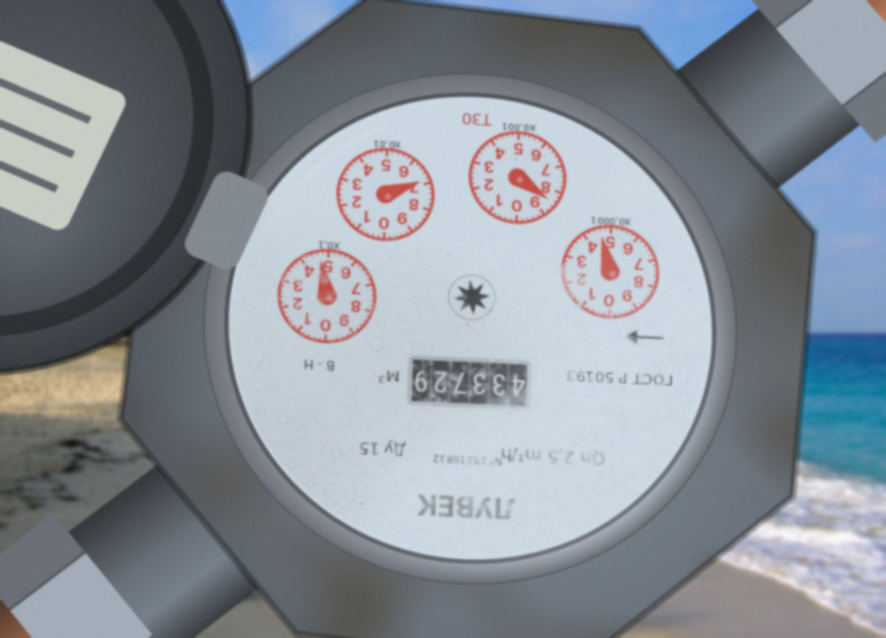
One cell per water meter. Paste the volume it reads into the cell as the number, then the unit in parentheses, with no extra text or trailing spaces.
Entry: 433729.4684 (m³)
